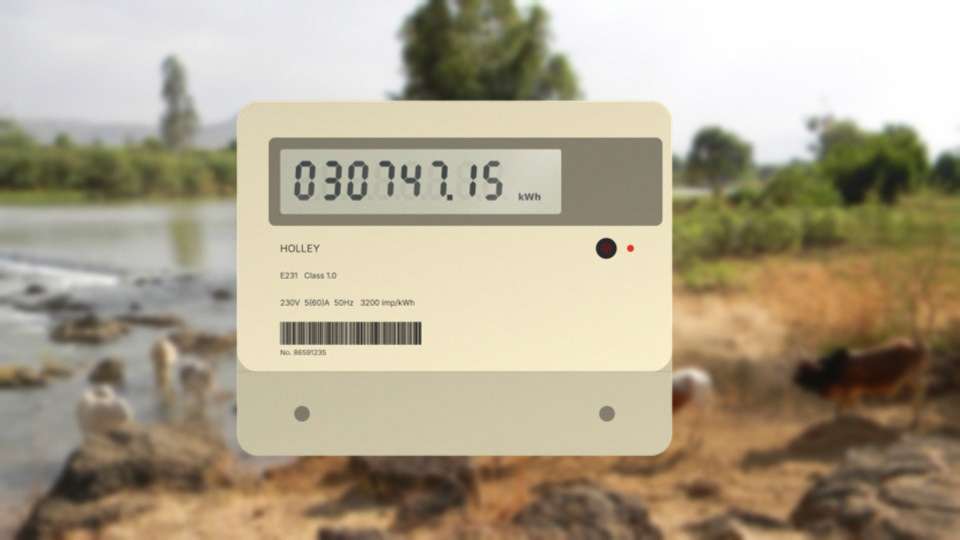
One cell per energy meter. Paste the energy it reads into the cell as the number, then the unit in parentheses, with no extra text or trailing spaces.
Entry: 30747.15 (kWh)
